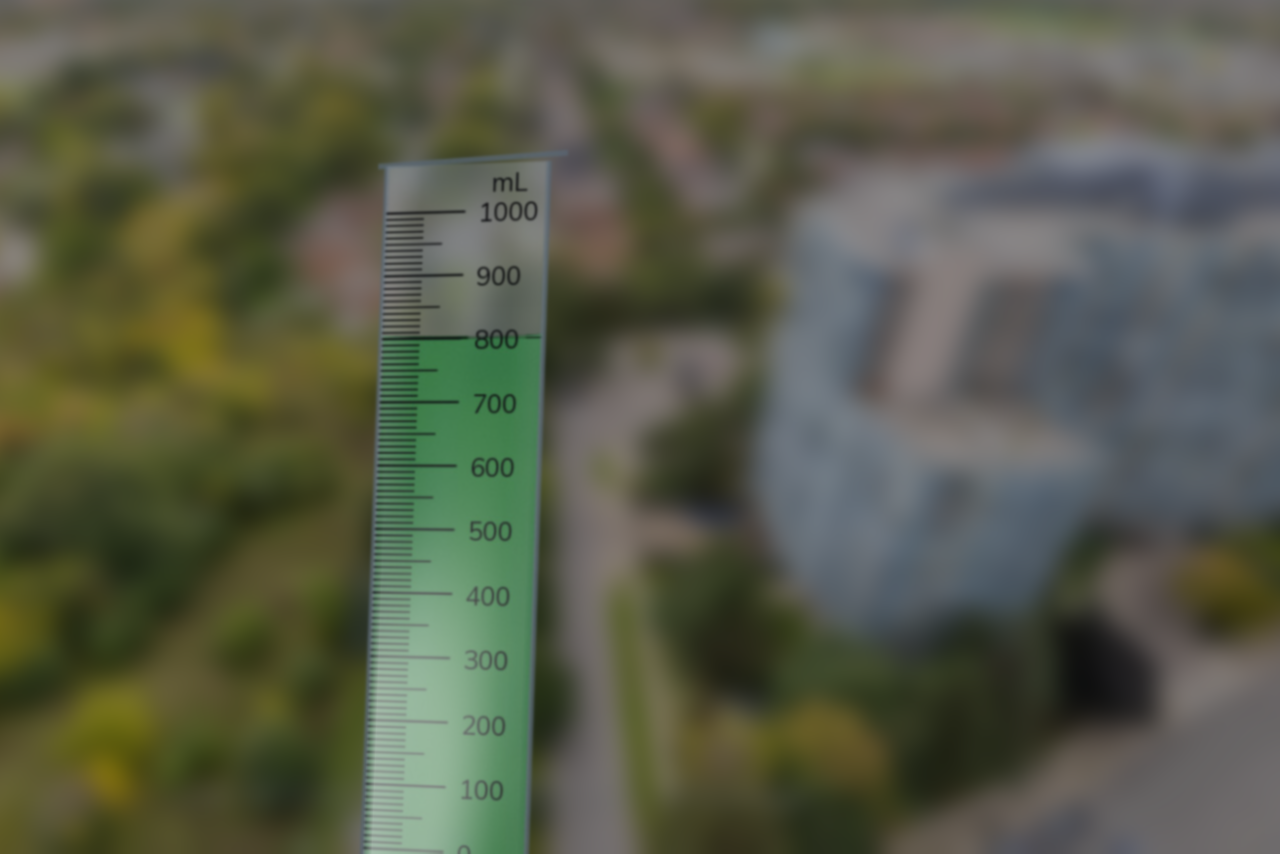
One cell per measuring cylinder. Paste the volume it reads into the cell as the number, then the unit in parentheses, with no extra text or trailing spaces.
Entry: 800 (mL)
